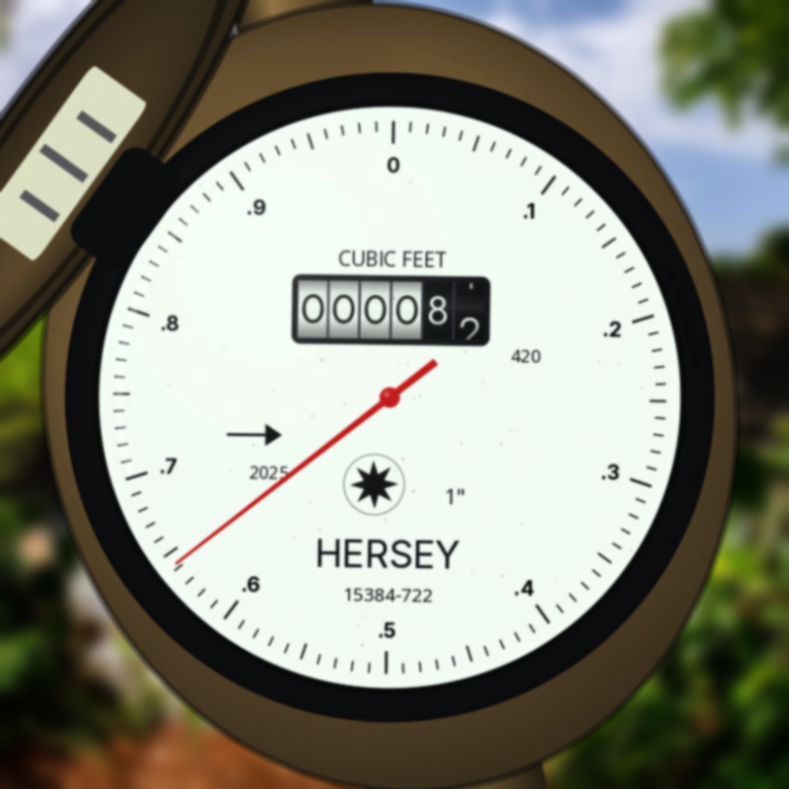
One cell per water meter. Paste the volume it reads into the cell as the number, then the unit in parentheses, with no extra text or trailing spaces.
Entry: 81.64 (ft³)
